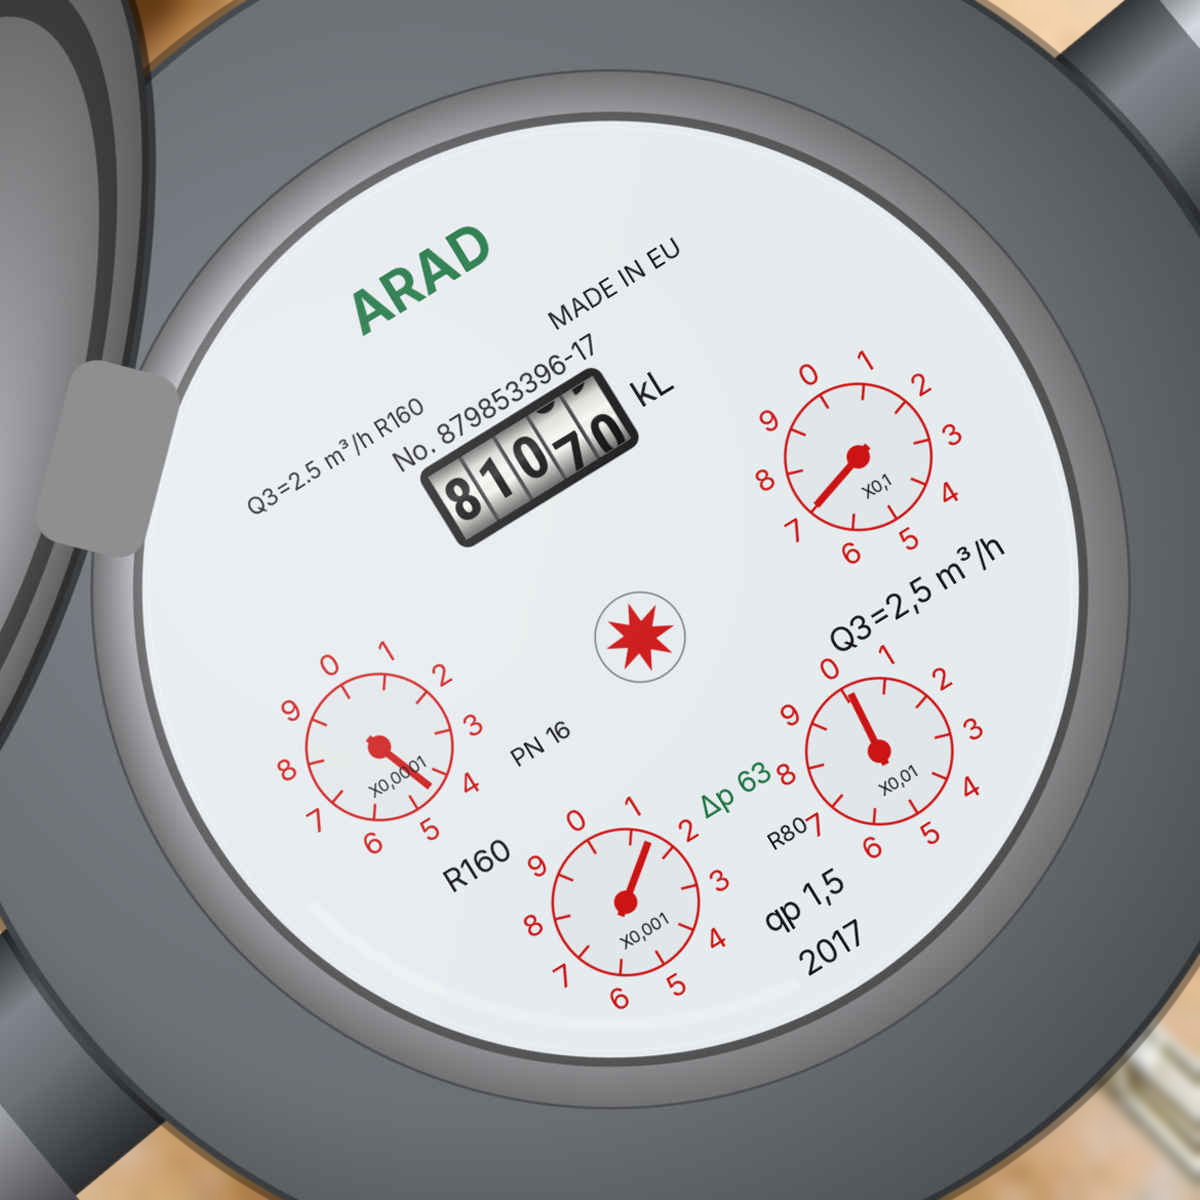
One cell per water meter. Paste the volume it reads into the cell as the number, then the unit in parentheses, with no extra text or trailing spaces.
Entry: 81069.7014 (kL)
